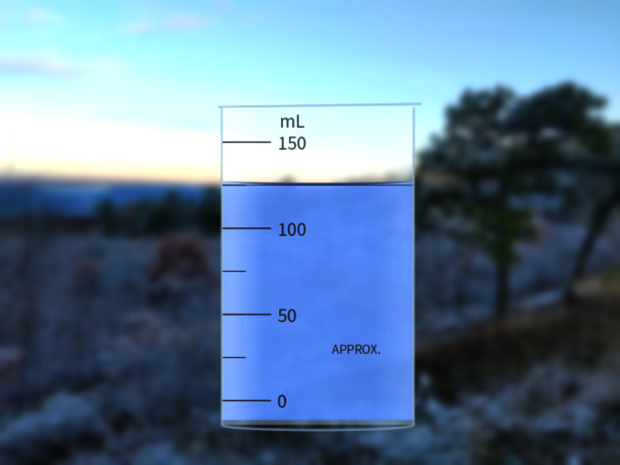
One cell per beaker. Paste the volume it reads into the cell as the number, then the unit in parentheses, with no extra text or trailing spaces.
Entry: 125 (mL)
